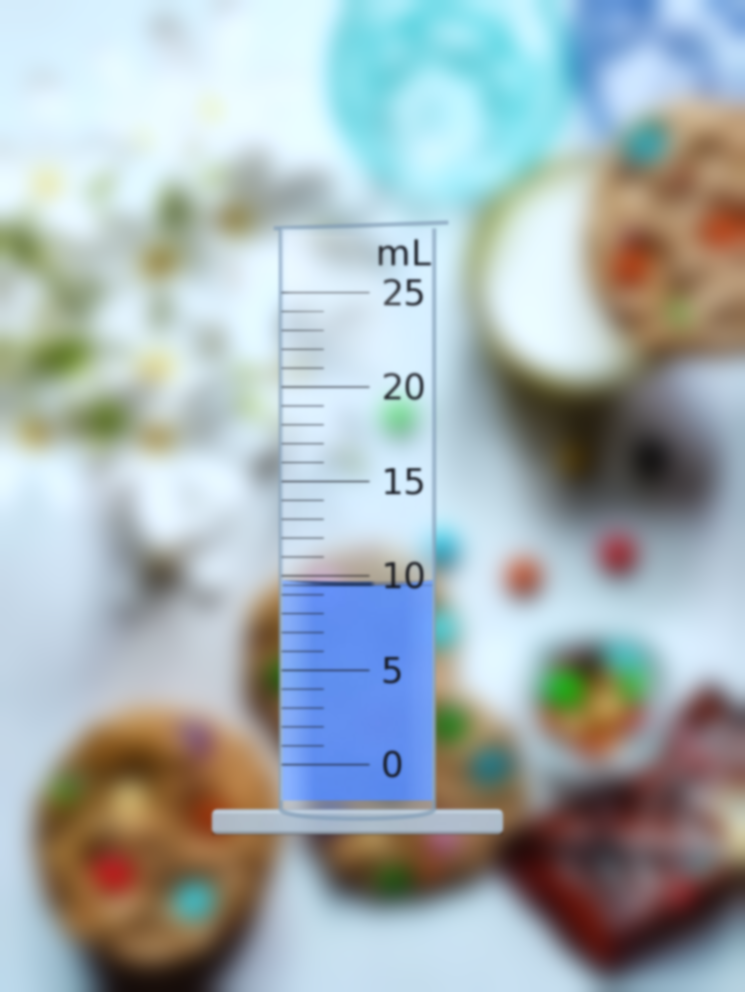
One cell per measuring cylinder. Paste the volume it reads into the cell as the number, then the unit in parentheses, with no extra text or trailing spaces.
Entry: 9.5 (mL)
